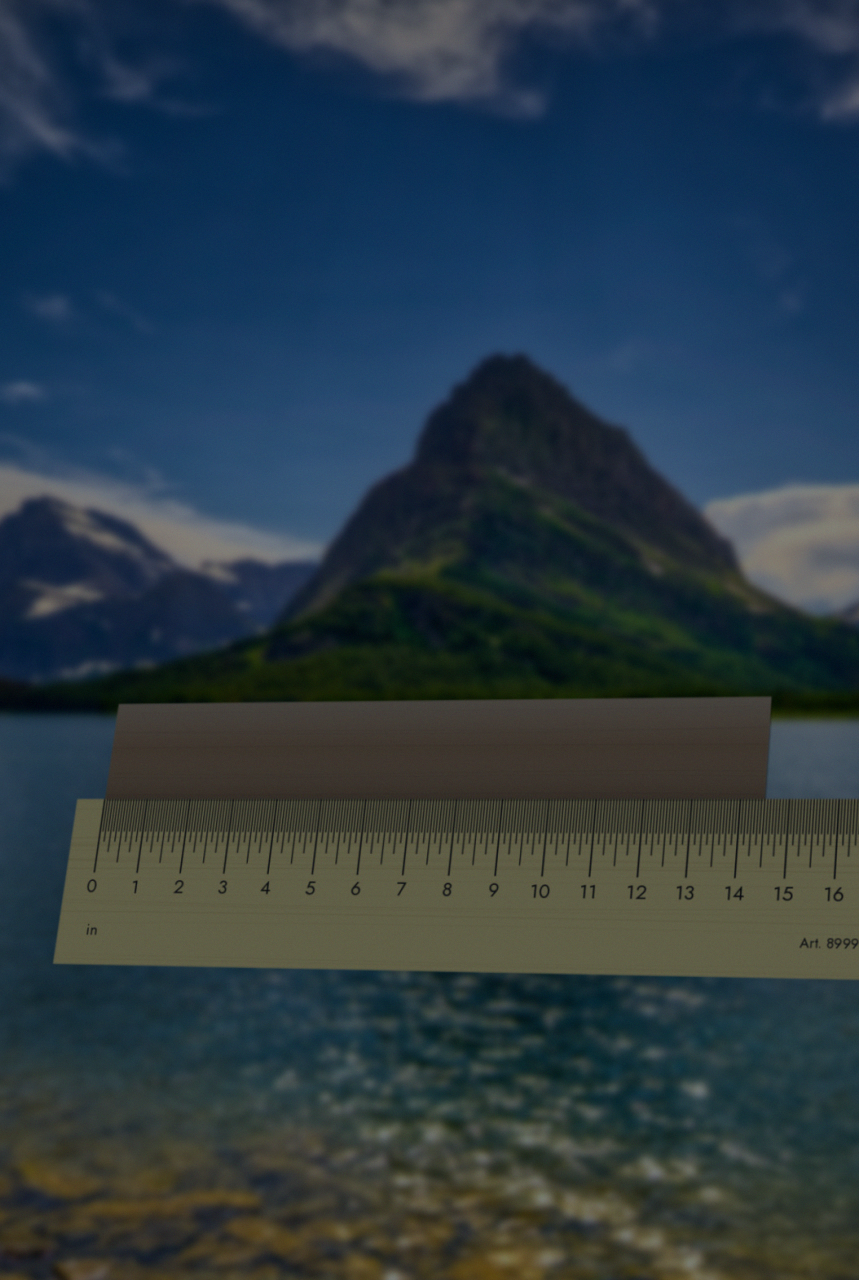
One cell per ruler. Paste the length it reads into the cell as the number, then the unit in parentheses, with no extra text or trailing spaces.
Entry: 14.5 (in)
